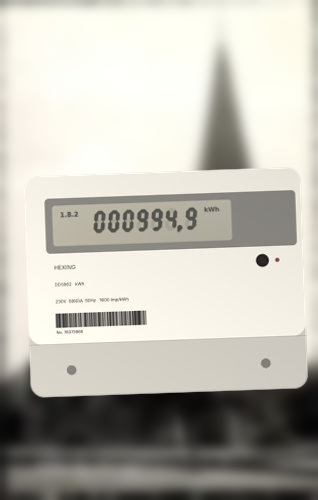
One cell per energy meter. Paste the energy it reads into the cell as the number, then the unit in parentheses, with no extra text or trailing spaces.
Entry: 994.9 (kWh)
